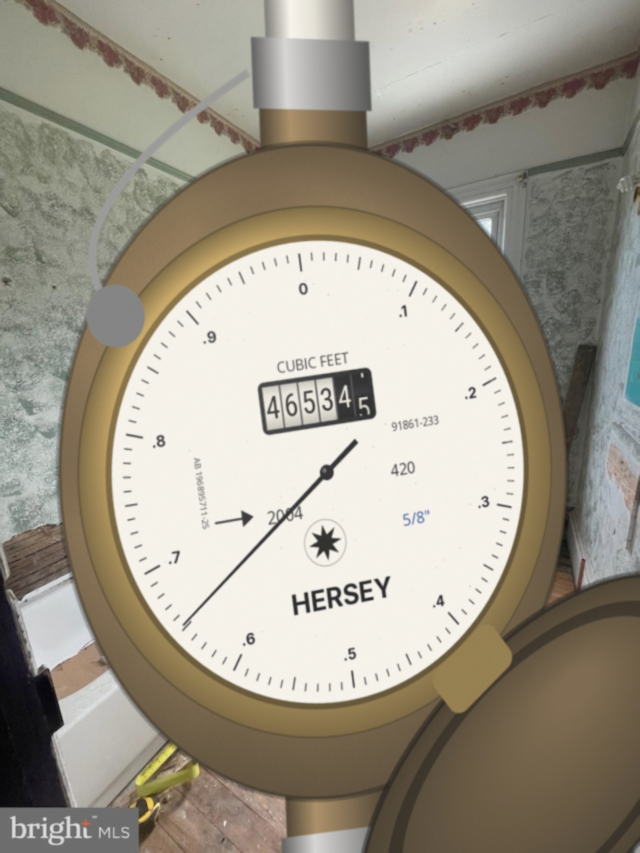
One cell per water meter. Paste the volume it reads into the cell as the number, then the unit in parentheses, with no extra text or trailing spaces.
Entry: 465344.65 (ft³)
